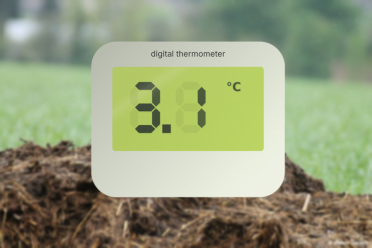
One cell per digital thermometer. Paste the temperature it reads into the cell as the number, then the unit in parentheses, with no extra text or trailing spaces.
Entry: 3.1 (°C)
